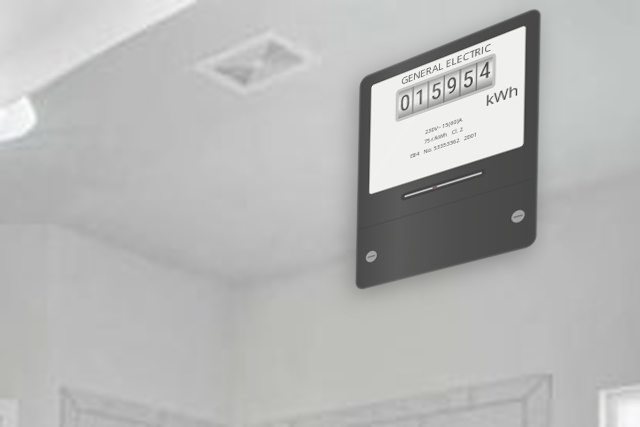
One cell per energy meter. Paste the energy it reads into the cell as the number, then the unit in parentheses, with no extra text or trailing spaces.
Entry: 15954 (kWh)
